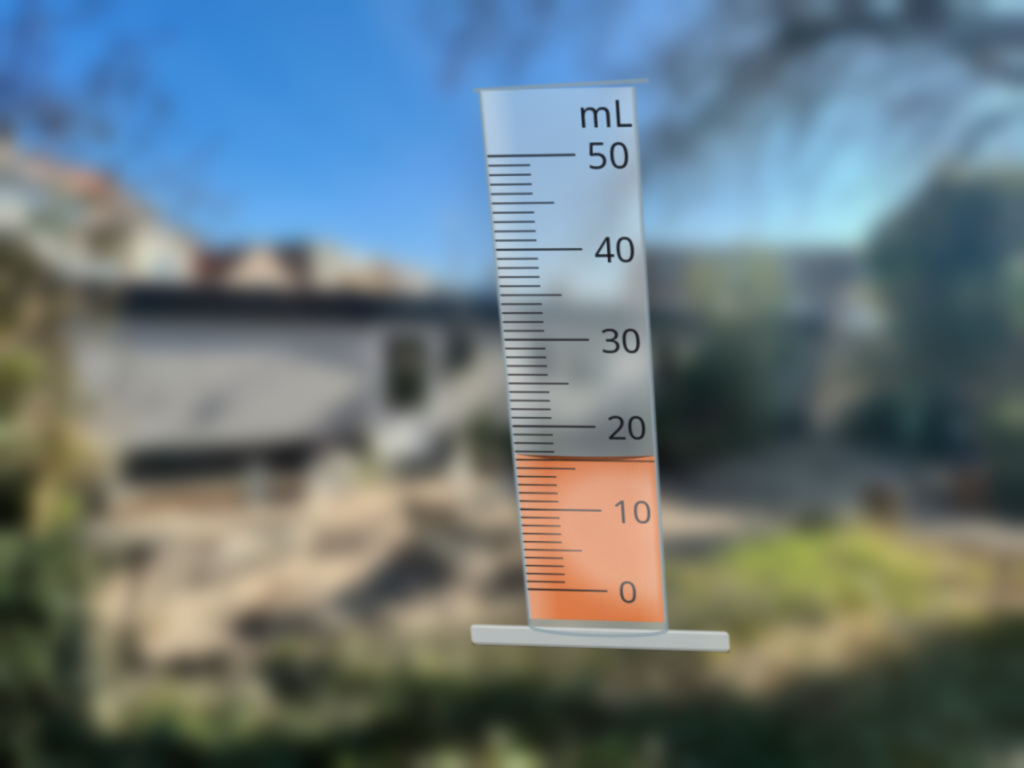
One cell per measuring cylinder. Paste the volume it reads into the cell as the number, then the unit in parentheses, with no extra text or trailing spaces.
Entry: 16 (mL)
